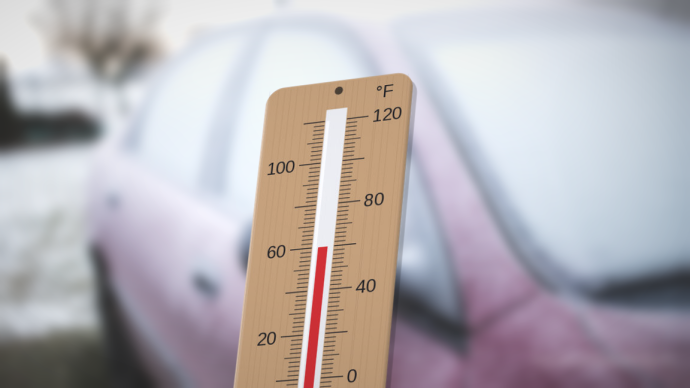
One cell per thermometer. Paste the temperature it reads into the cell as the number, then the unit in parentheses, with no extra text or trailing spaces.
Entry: 60 (°F)
